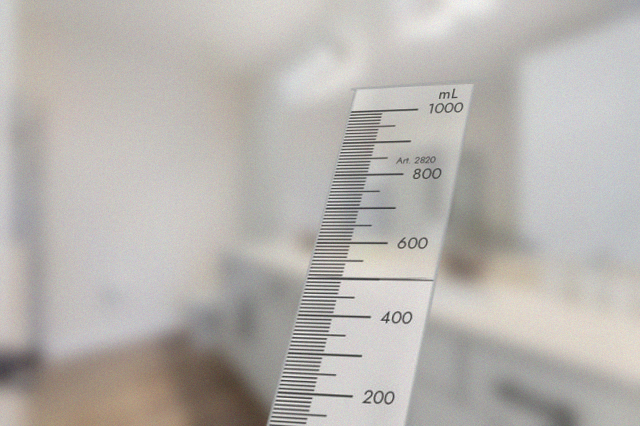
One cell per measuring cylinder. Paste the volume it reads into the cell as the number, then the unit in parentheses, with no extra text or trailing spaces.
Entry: 500 (mL)
